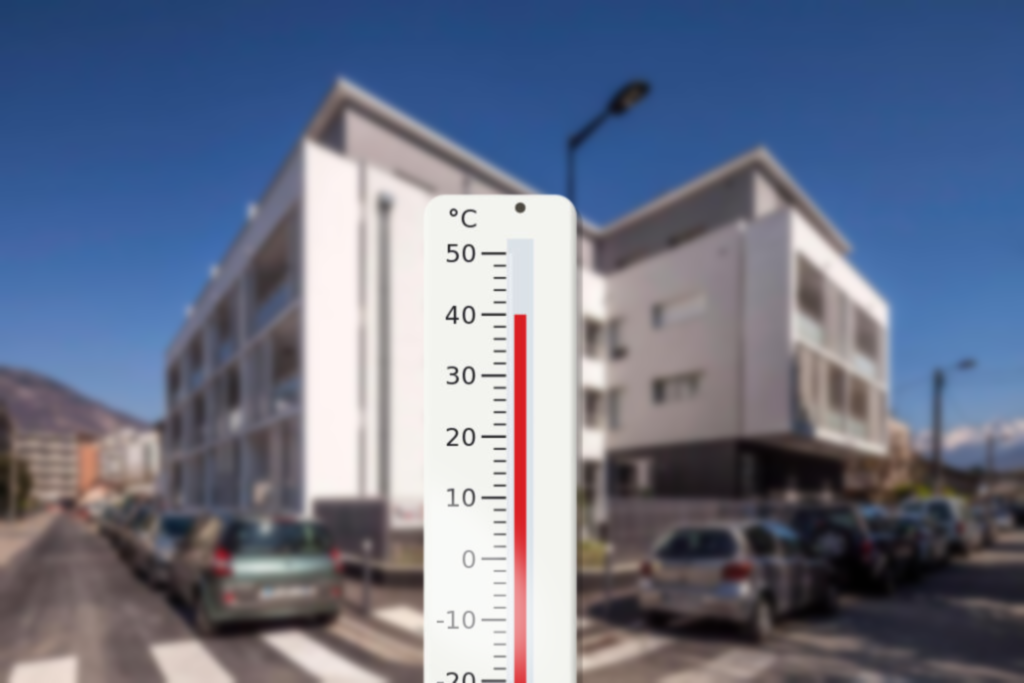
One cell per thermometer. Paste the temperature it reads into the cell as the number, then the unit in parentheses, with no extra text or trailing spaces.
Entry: 40 (°C)
